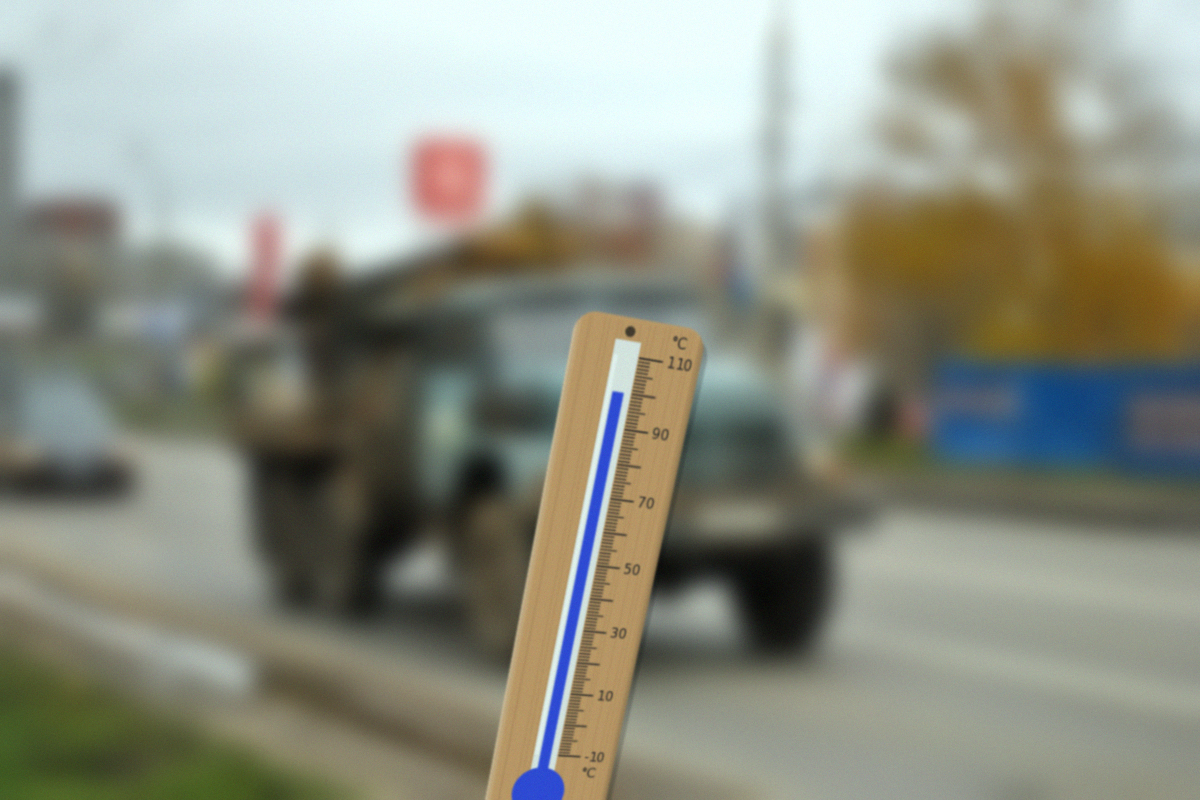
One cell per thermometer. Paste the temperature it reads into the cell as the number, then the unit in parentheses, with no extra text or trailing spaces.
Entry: 100 (°C)
